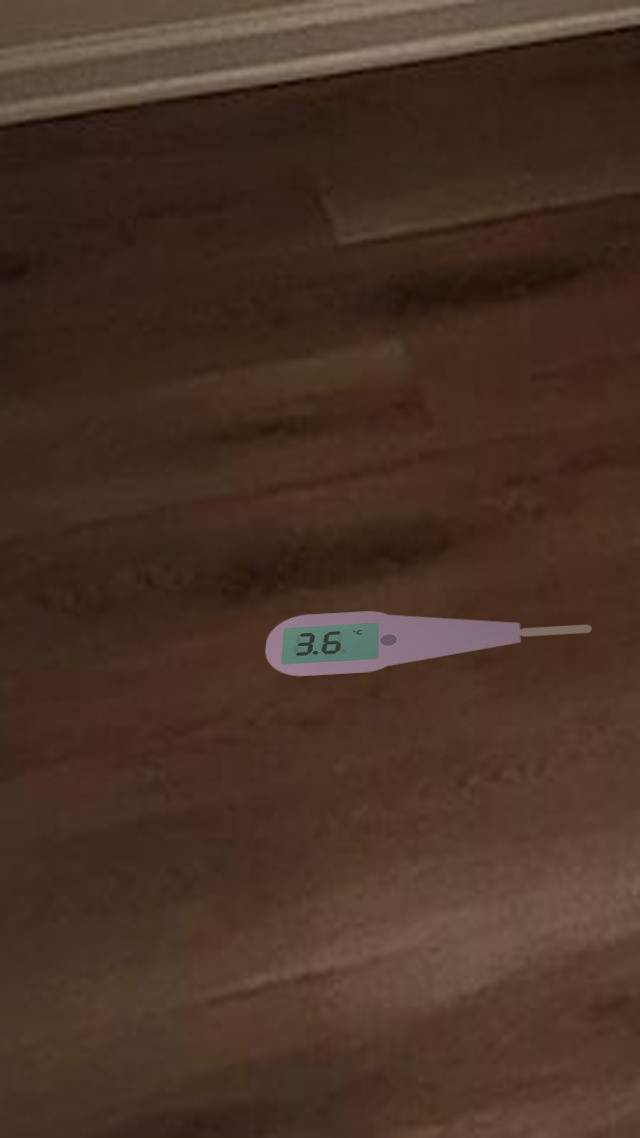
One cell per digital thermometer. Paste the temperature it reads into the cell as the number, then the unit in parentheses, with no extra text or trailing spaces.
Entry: 3.6 (°C)
